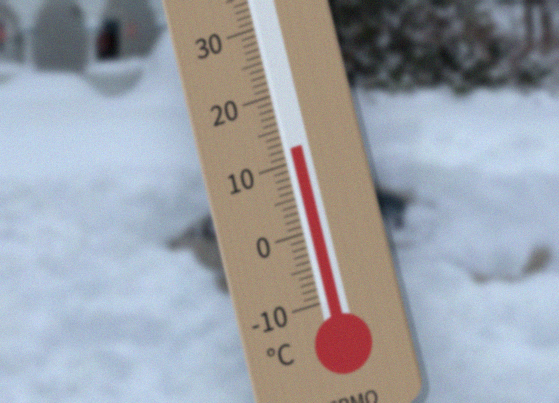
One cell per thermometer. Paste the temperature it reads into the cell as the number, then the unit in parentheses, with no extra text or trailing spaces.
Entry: 12 (°C)
